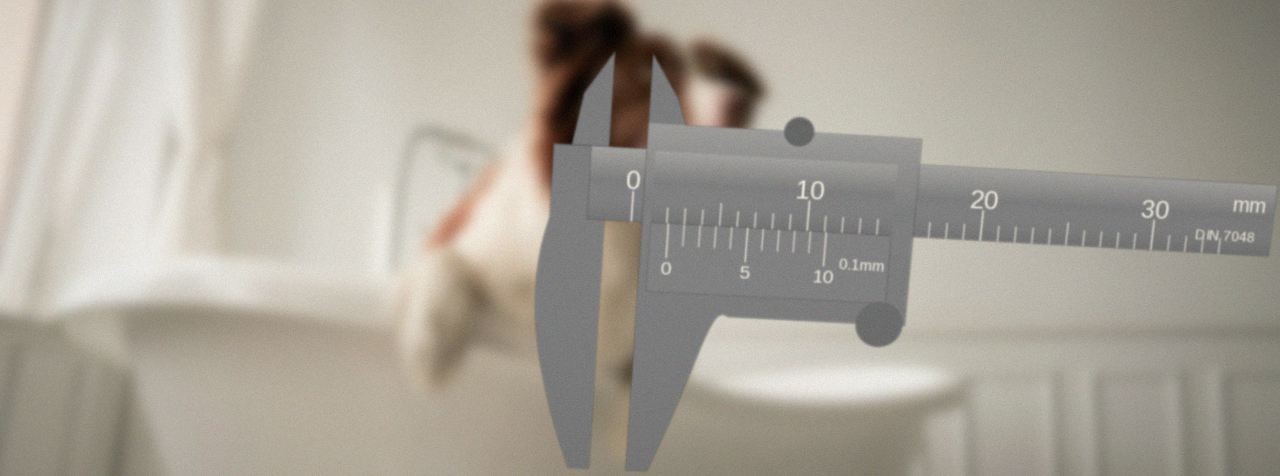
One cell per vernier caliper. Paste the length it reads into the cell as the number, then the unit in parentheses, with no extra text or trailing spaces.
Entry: 2.1 (mm)
